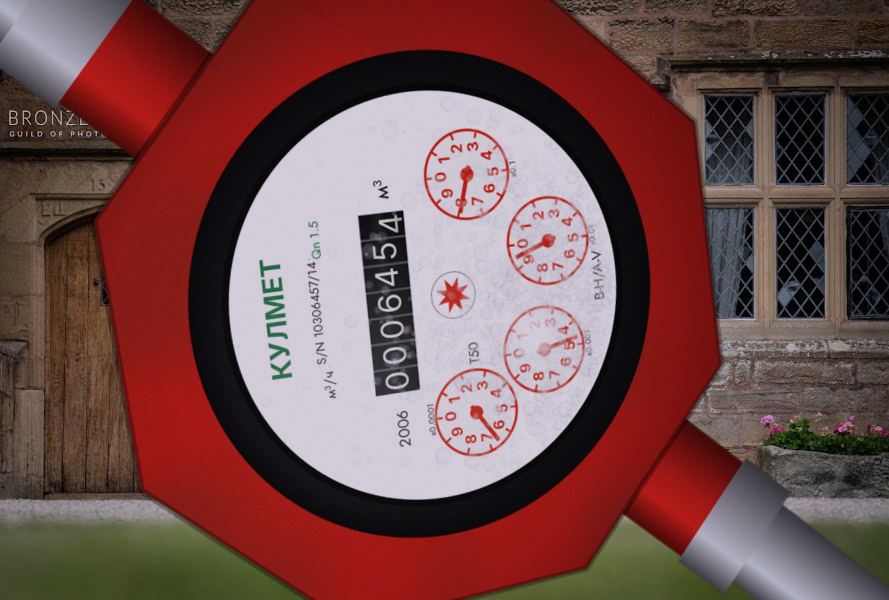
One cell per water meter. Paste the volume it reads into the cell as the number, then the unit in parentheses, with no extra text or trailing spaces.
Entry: 6453.7946 (m³)
